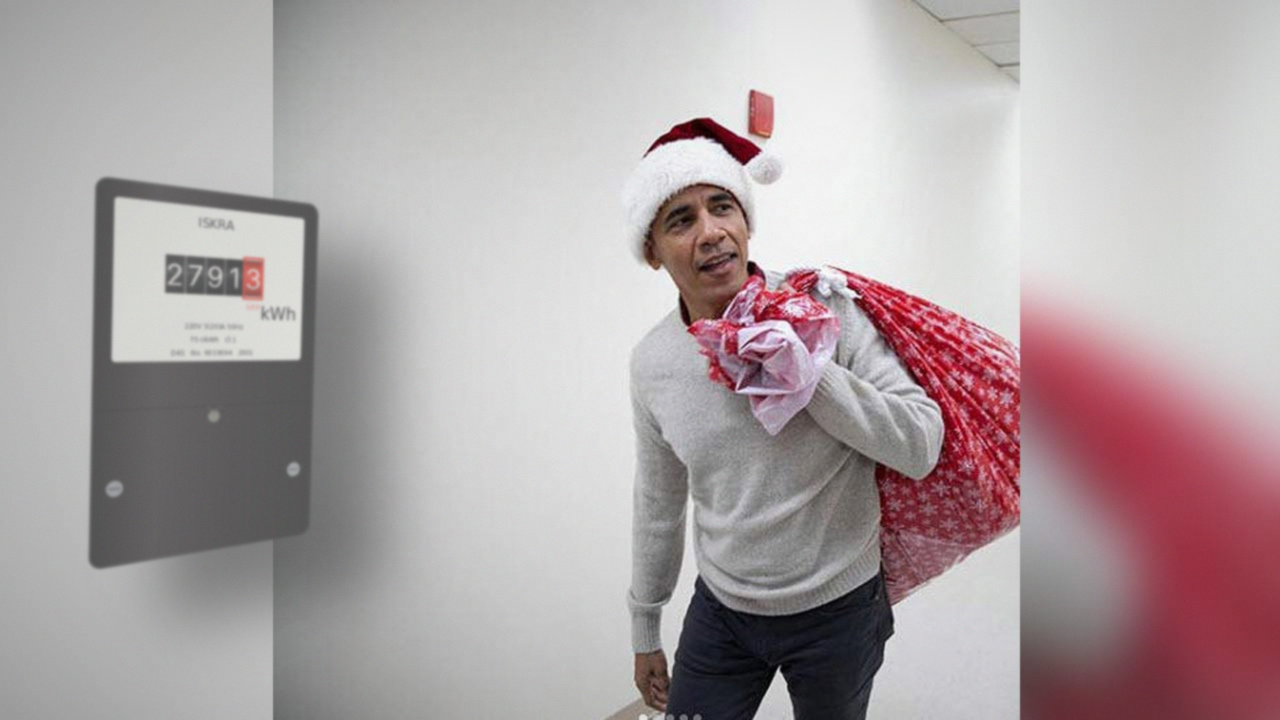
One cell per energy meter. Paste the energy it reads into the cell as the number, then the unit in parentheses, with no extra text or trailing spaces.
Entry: 2791.3 (kWh)
